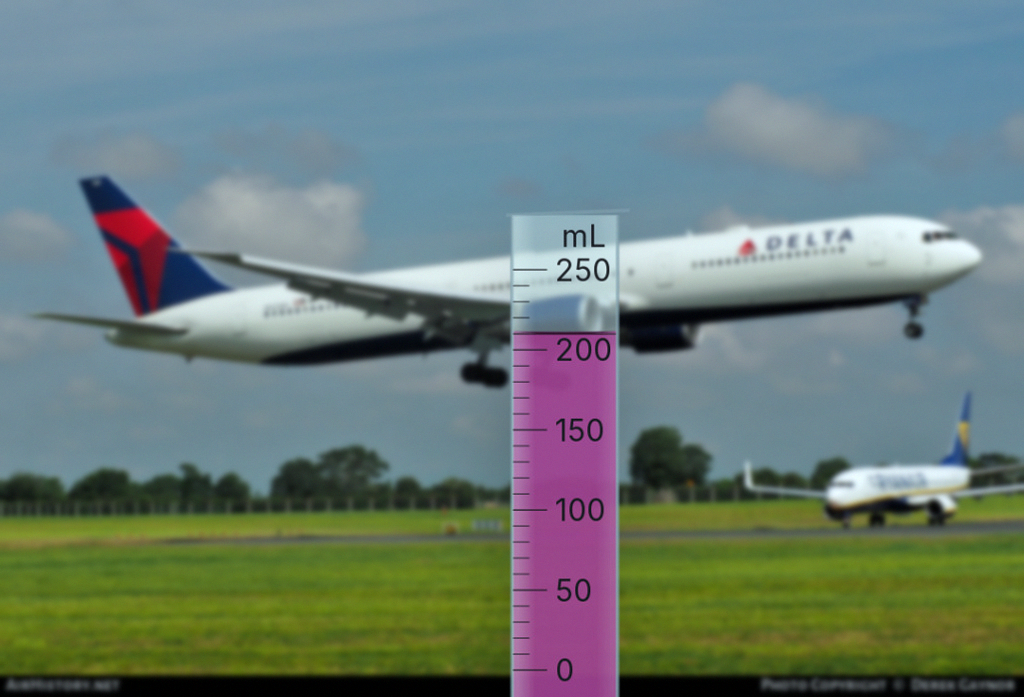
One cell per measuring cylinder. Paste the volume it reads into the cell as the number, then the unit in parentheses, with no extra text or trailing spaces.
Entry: 210 (mL)
